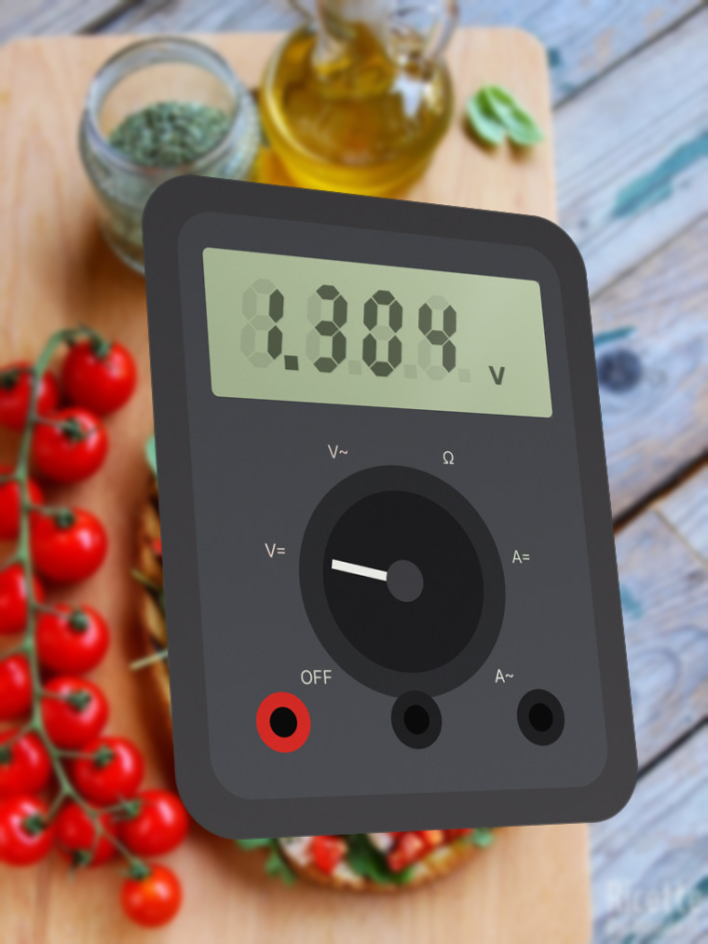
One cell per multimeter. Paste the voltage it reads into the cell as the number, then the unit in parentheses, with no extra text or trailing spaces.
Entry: 1.304 (V)
